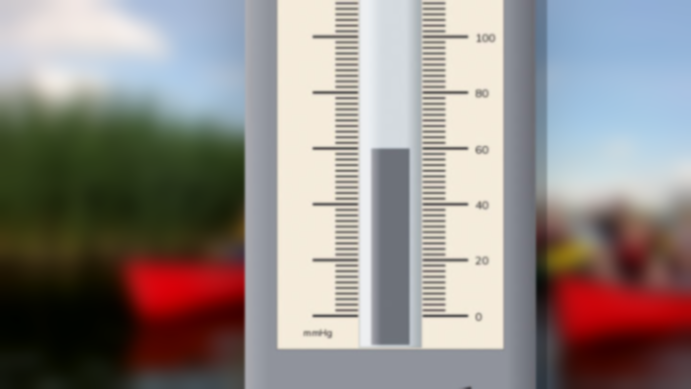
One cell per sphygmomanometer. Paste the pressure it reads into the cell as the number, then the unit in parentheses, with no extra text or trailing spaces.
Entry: 60 (mmHg)
